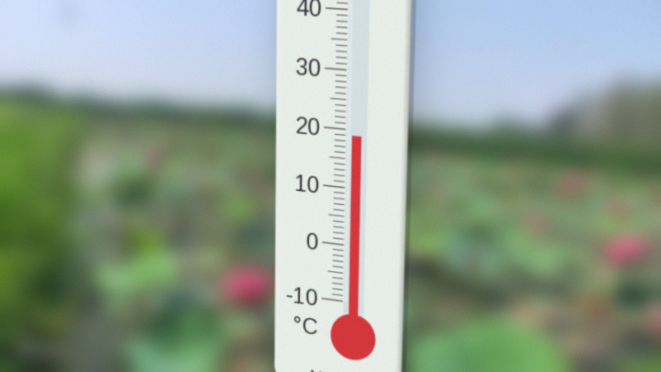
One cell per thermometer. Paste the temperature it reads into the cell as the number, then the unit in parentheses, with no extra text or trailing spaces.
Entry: 19 (°C)
